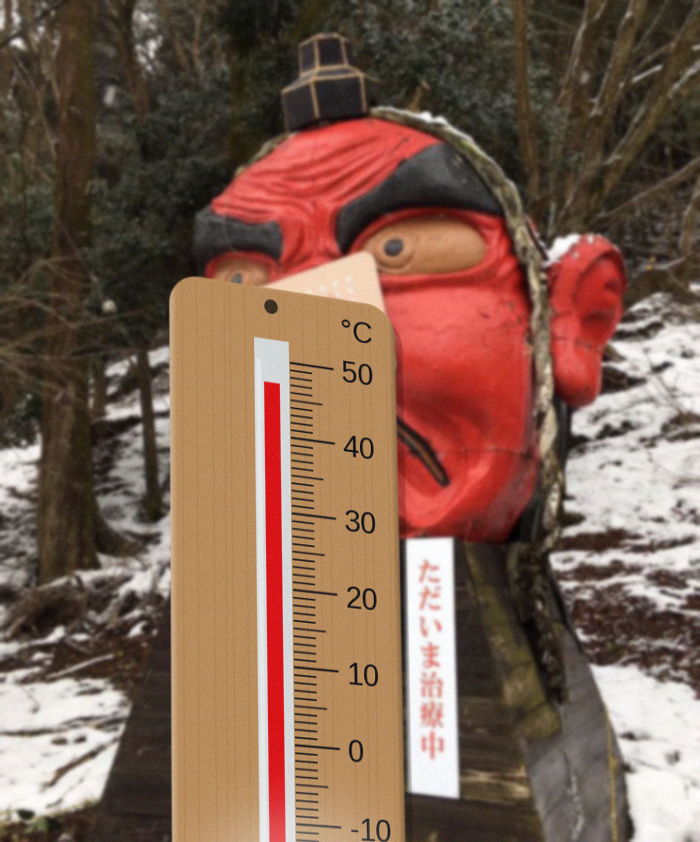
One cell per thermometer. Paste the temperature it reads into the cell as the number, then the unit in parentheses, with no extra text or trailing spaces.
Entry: 47 (°C)
